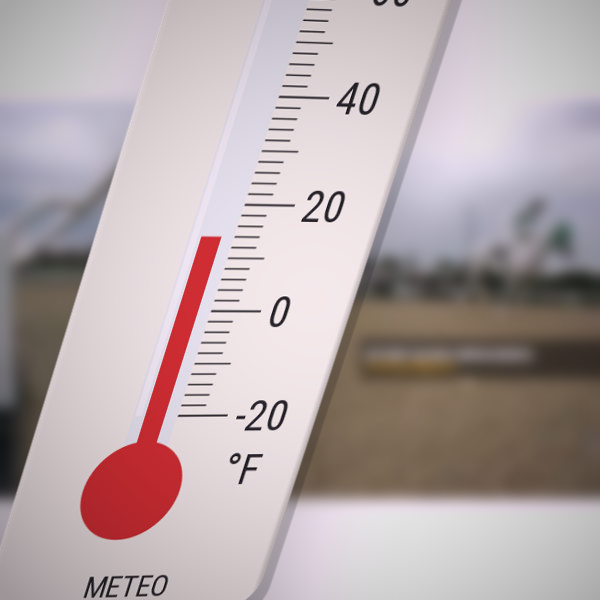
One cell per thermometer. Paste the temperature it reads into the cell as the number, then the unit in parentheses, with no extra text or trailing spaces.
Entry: 14 (°F)
